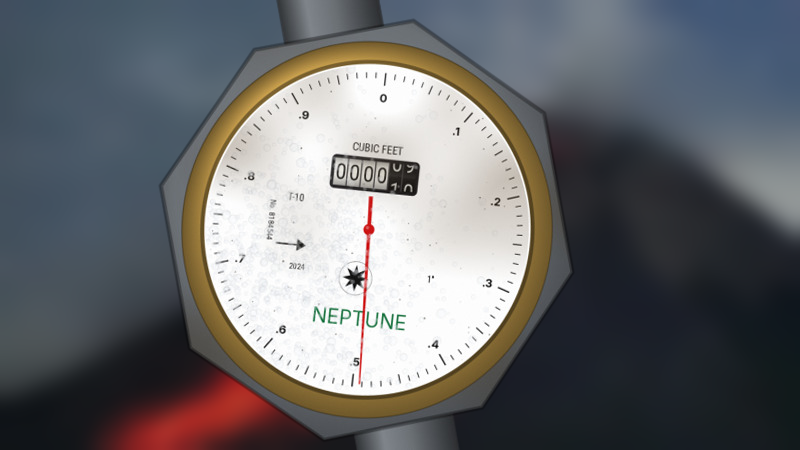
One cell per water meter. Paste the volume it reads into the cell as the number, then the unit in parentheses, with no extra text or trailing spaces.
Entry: 9.49 (ft³)
